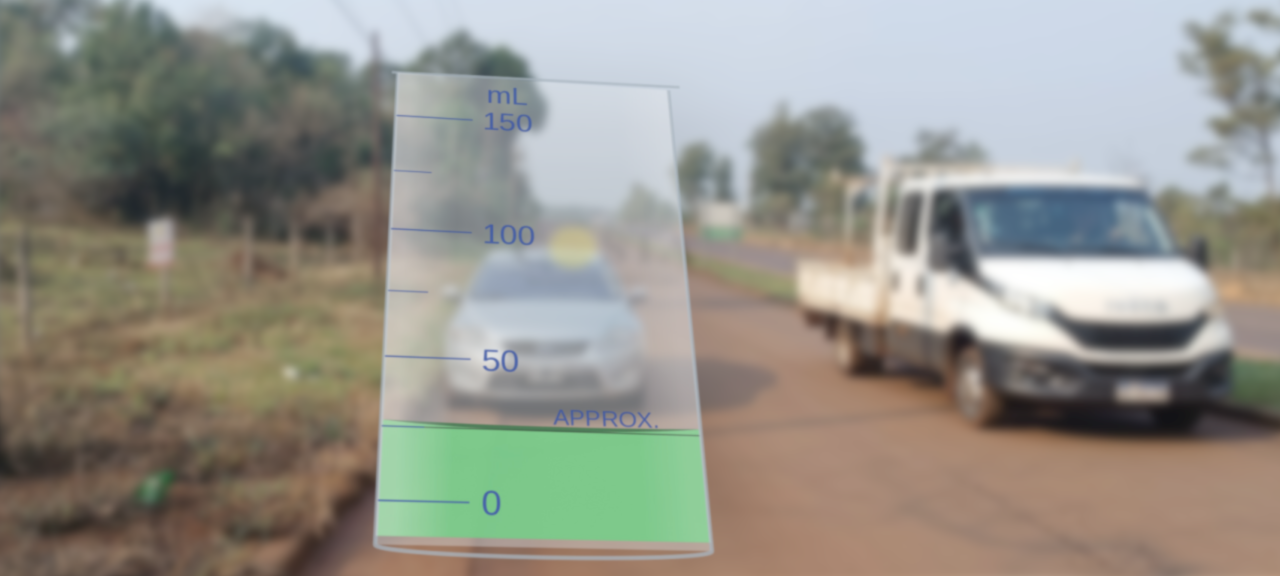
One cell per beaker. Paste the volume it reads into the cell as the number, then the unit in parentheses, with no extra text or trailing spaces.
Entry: 25 (mL)
